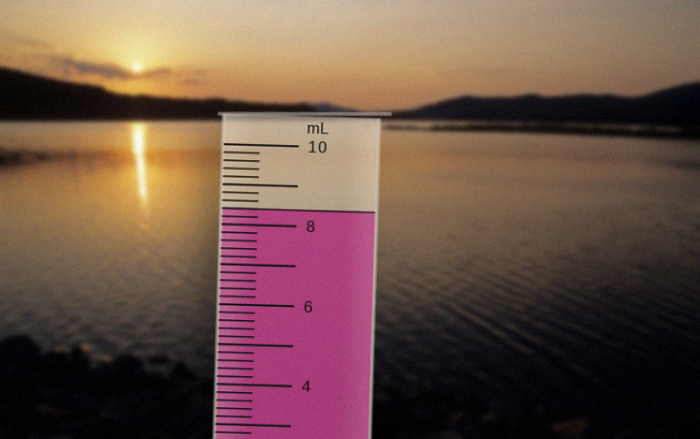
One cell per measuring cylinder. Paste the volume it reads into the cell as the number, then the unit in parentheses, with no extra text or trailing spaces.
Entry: 8.4 (mL)
